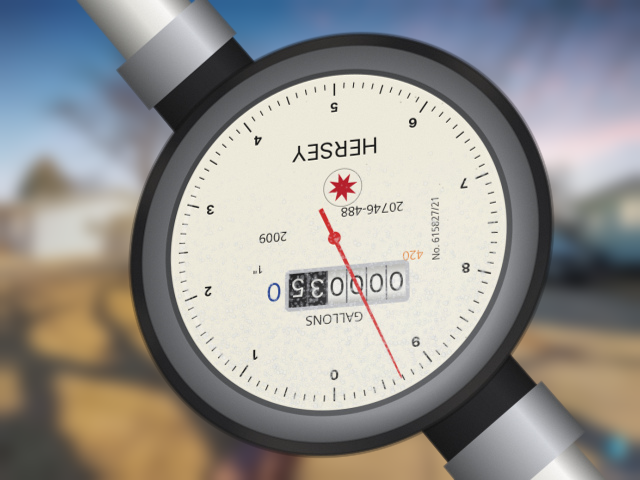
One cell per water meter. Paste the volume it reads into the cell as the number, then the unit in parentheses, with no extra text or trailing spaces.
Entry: 349.3 (gal)
